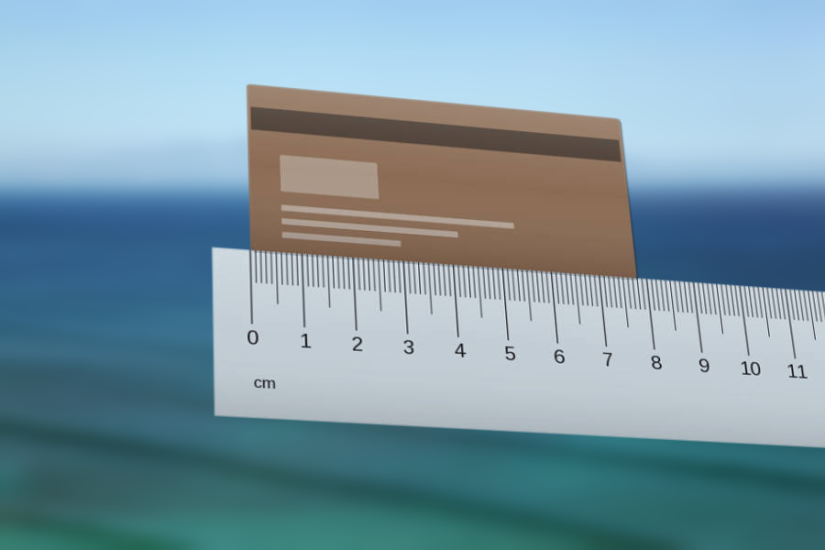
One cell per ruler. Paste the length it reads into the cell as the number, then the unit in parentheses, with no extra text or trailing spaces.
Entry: 7.8 (cm)
